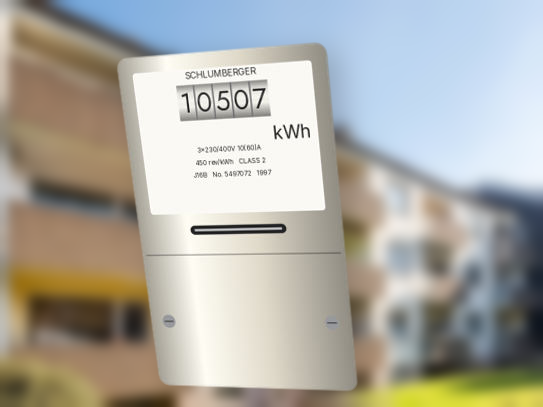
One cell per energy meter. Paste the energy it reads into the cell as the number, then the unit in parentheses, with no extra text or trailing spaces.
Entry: 10507 (kWh)
